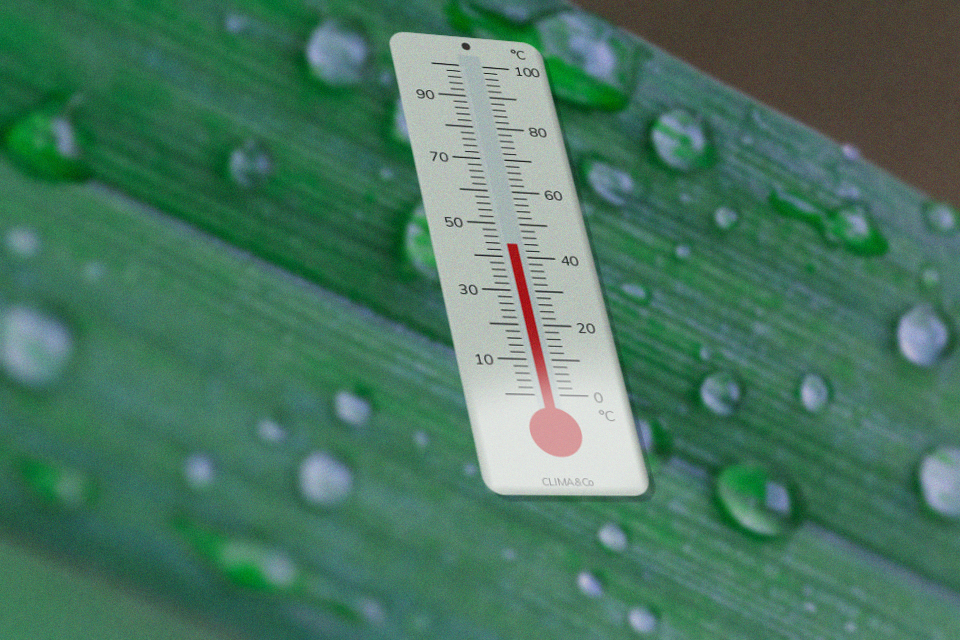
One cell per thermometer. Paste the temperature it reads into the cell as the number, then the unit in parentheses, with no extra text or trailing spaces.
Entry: 44 (°C)
